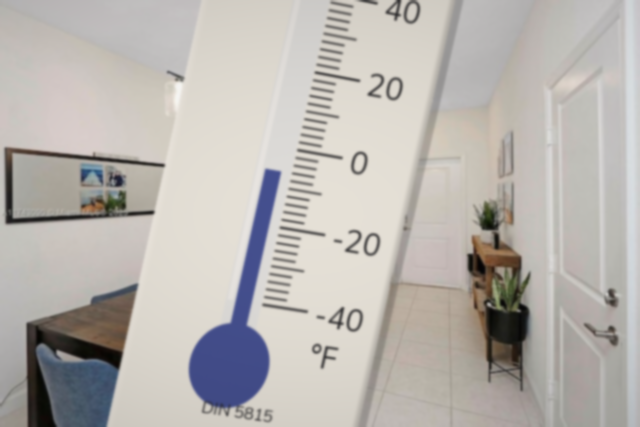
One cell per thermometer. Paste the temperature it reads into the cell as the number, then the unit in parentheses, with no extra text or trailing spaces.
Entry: -6 (°F)
